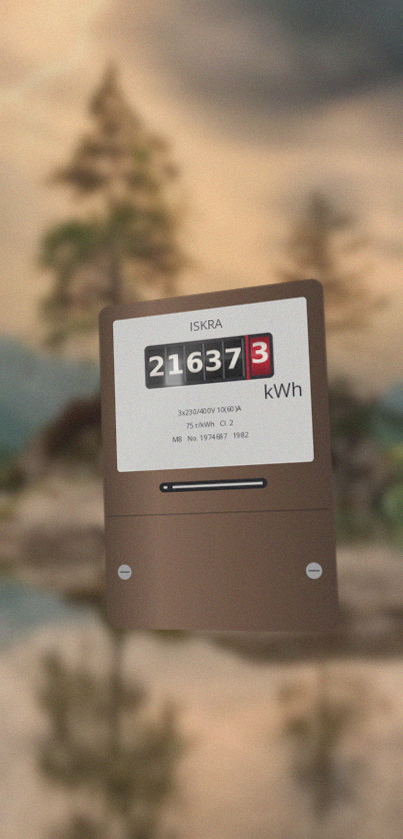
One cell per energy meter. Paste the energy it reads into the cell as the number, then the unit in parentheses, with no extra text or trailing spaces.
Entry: 21637.3 (kWh)
